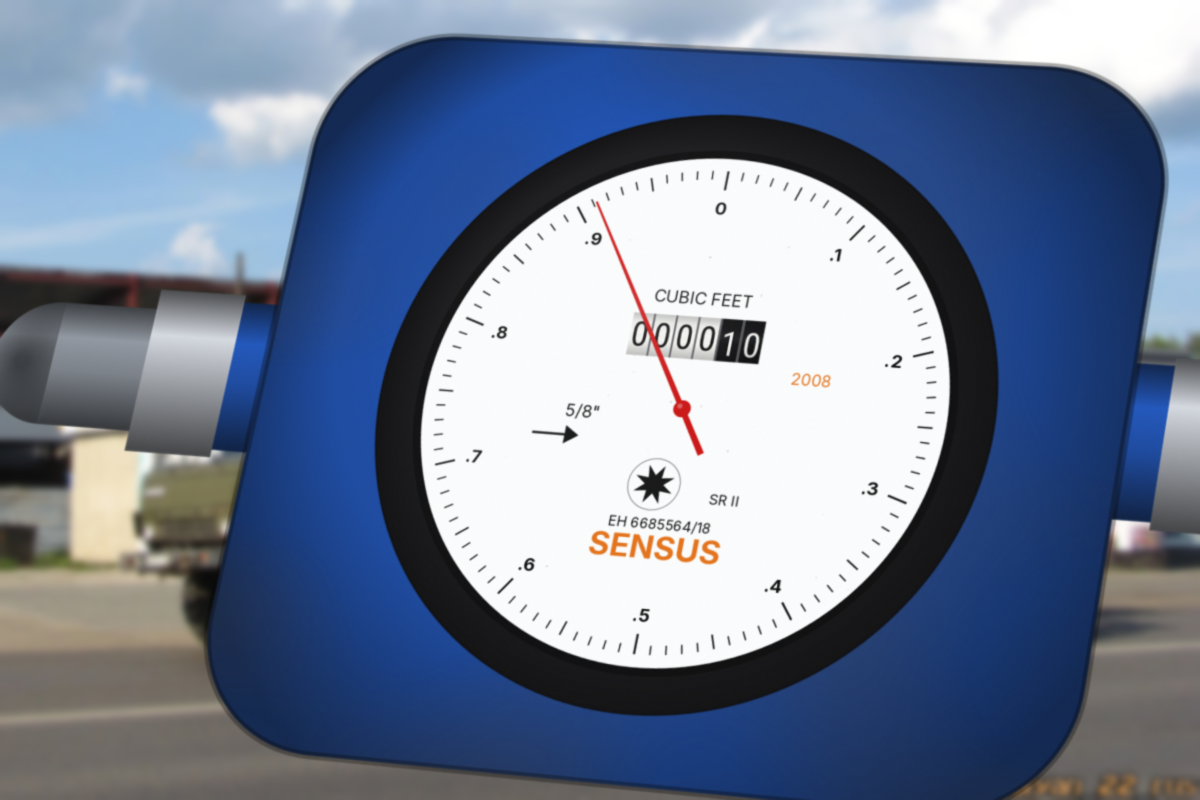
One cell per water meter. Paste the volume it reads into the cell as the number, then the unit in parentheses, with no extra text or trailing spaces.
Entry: 9.91 (ft³)
